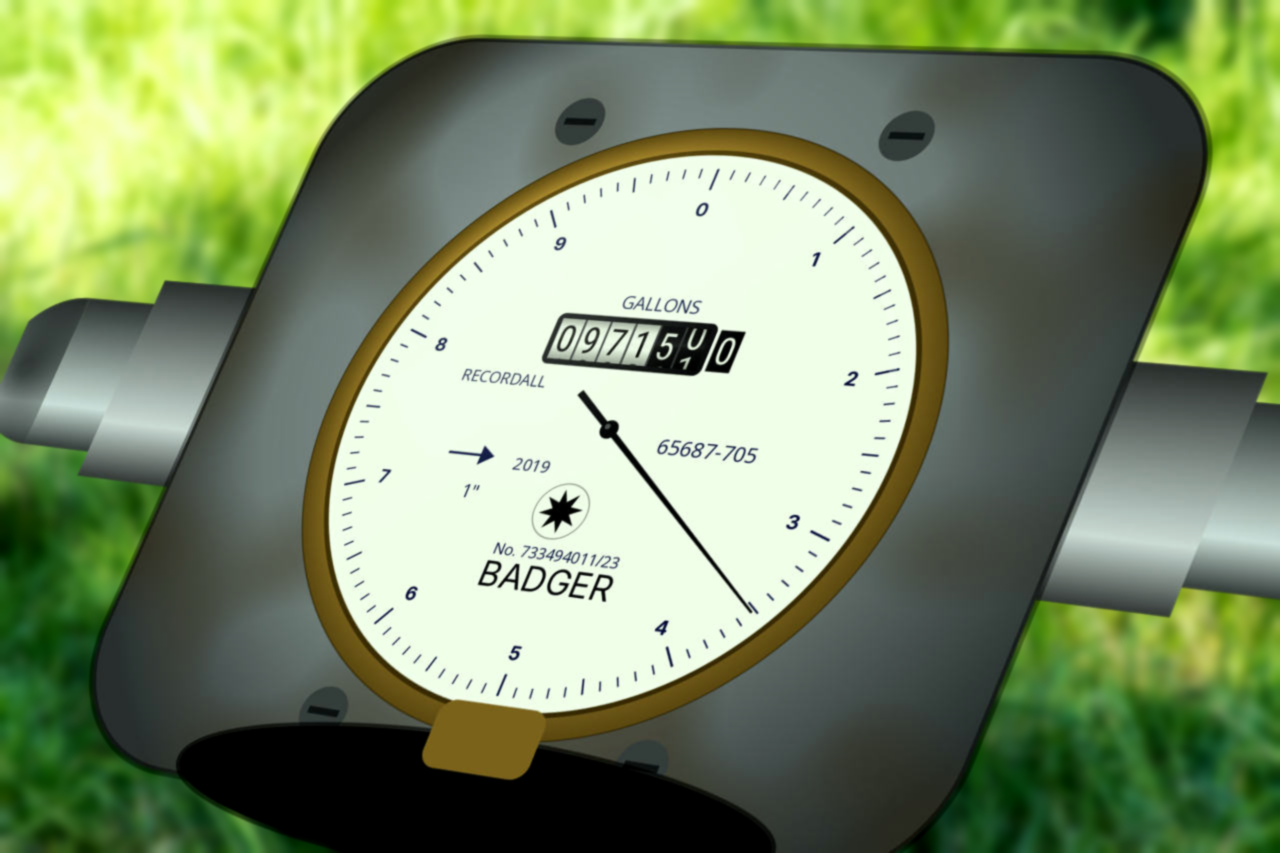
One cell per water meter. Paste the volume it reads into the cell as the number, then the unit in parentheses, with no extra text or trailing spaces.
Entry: 971503.5 (gal)
